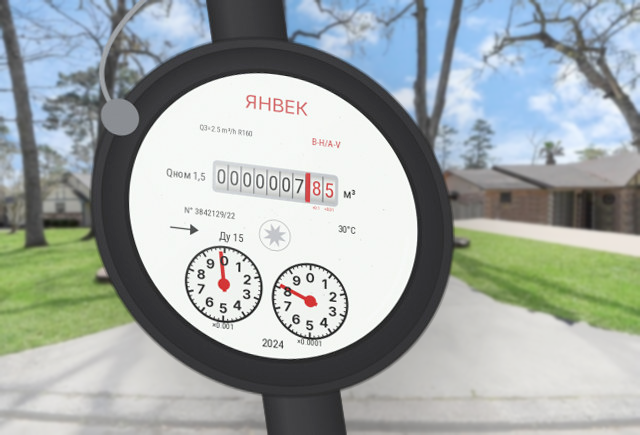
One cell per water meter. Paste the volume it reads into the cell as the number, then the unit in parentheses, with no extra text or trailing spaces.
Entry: 7.8498 (m³)
